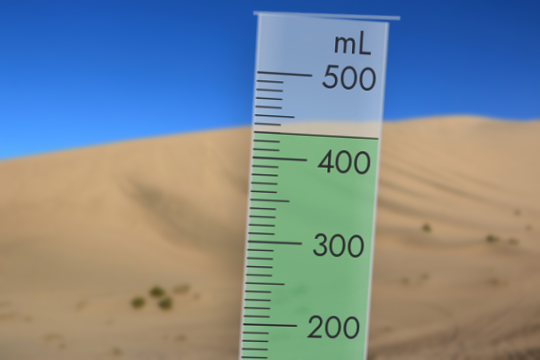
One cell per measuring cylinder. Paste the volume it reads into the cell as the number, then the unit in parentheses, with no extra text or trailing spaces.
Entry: 430 (mL)
